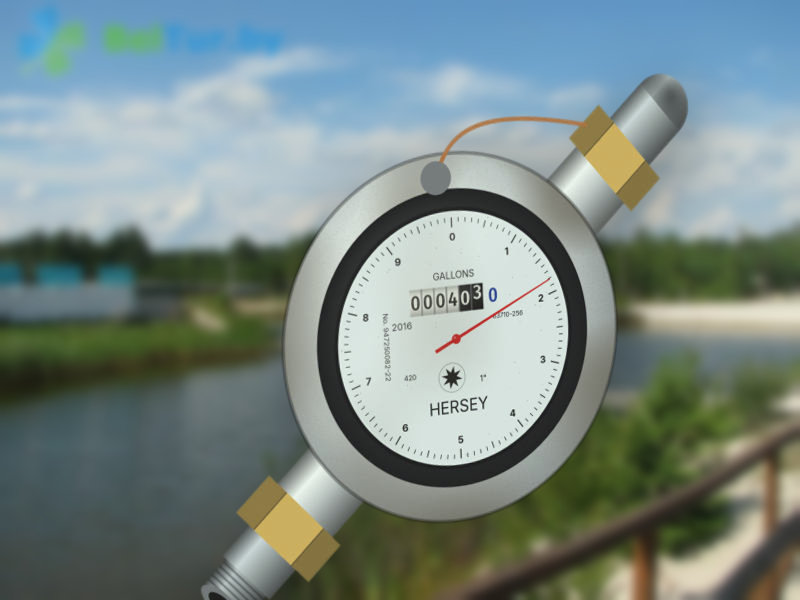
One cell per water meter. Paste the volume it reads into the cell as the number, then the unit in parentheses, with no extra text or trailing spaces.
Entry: 4031.8 (gal)
